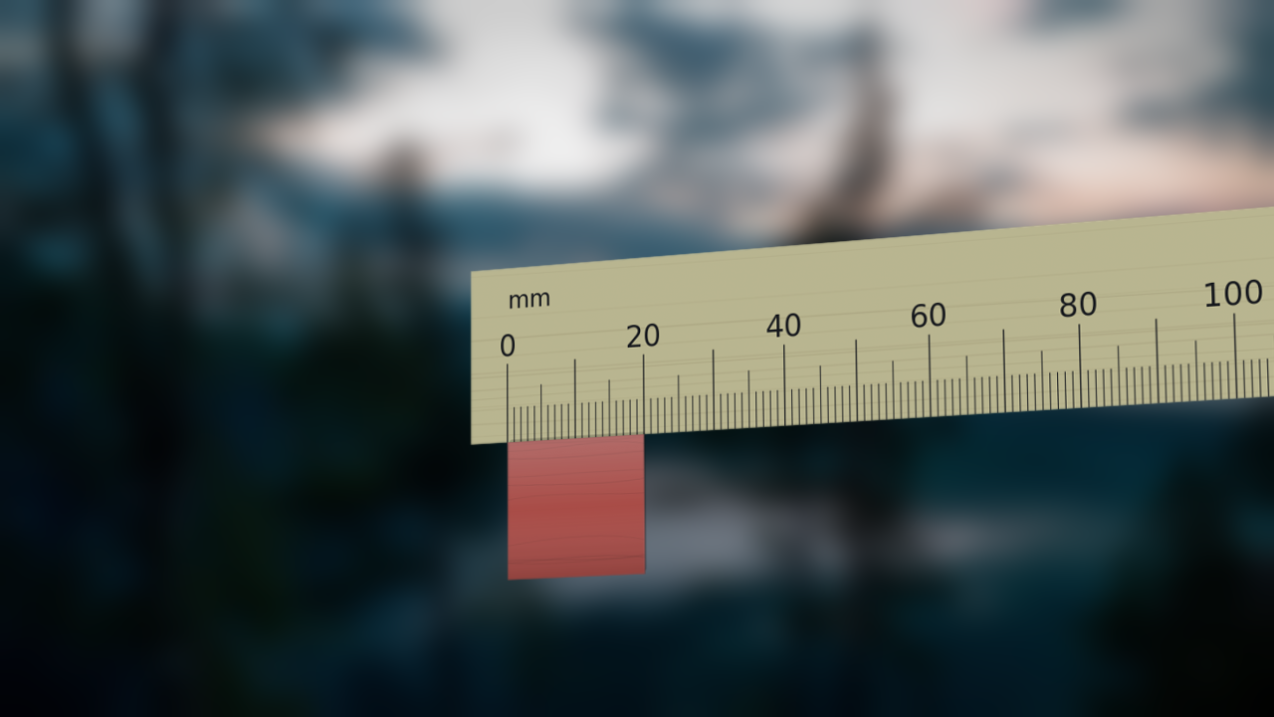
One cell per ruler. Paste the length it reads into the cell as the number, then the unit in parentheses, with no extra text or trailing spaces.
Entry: 20 (mm)
